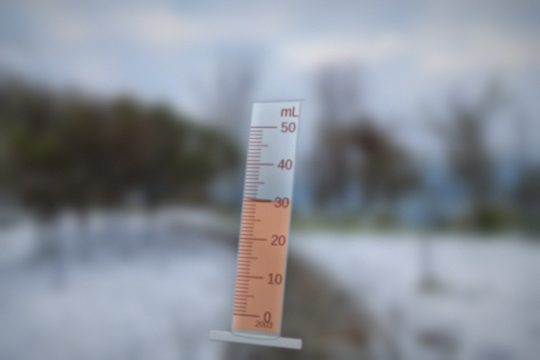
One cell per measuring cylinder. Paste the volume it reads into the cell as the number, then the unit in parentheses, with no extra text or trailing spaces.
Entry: 30 (mL)
